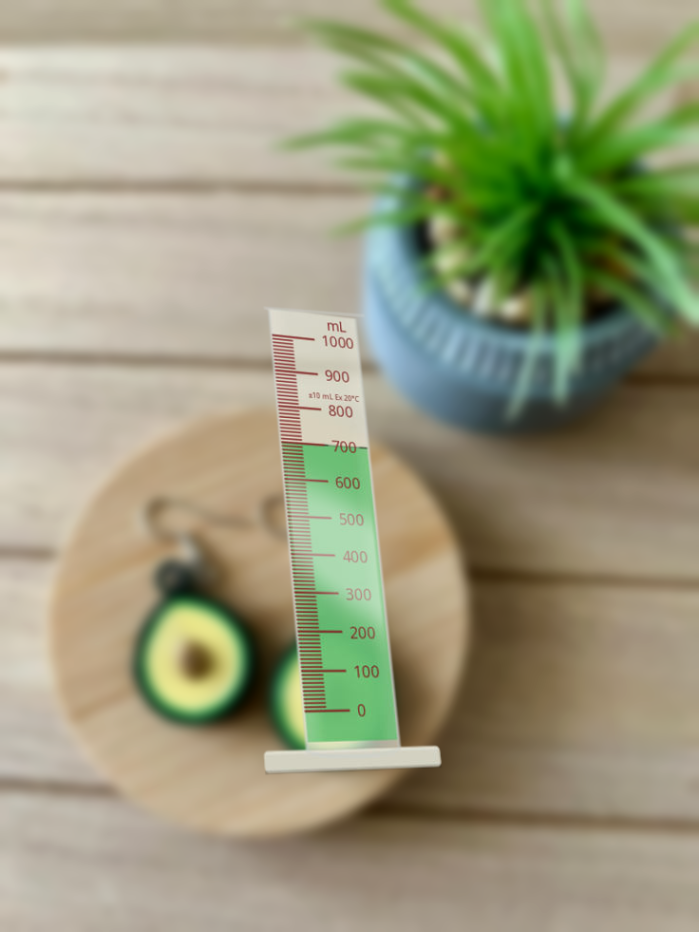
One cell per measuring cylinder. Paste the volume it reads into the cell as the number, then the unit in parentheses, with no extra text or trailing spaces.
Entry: 700 (mL)
